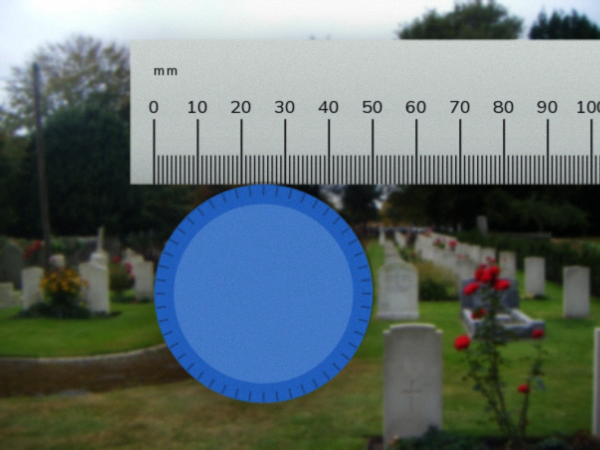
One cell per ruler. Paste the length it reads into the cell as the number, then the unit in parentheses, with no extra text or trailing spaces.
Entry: 50 (mm)
